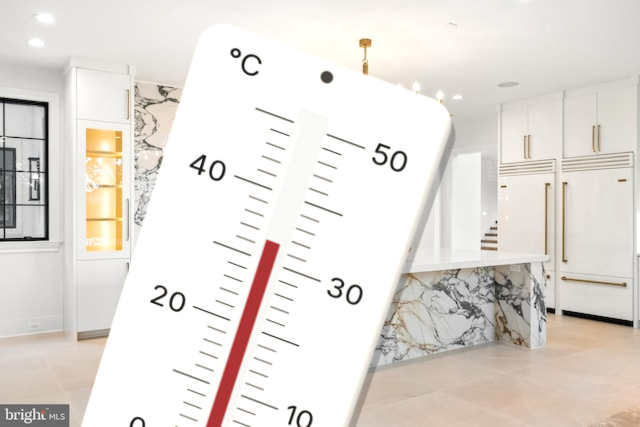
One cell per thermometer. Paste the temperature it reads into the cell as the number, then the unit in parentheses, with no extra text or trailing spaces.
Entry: 33 (°C)
